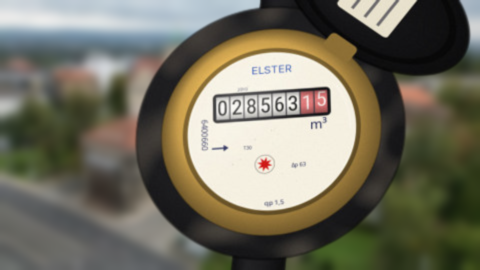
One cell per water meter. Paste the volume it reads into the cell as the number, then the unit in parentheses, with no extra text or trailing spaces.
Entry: 28563.15 (m³)
